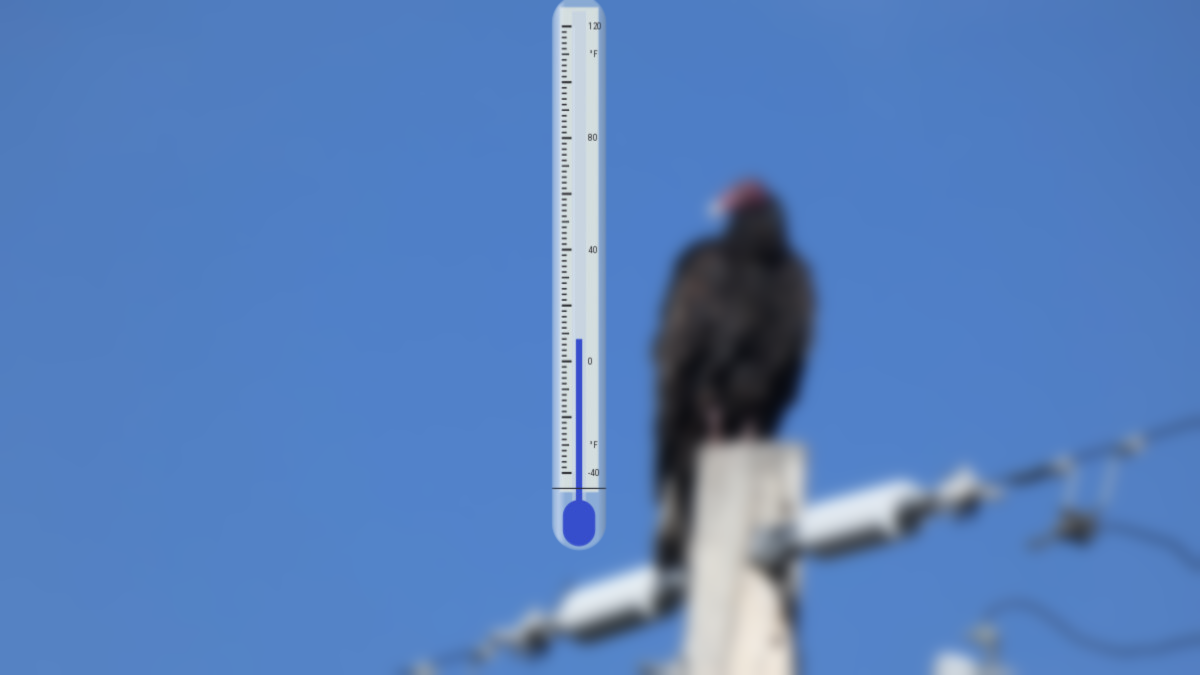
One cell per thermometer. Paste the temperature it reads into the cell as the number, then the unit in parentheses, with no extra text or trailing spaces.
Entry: 8 (°F)
